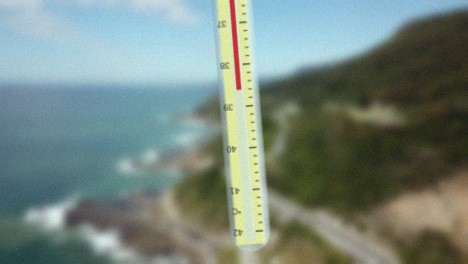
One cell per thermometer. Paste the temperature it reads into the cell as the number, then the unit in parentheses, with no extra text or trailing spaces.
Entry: 38.6 (°C)
